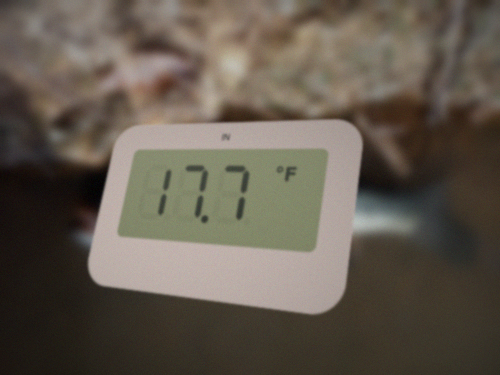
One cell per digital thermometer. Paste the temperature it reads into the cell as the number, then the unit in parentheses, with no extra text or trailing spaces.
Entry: 17.7 (°F)
